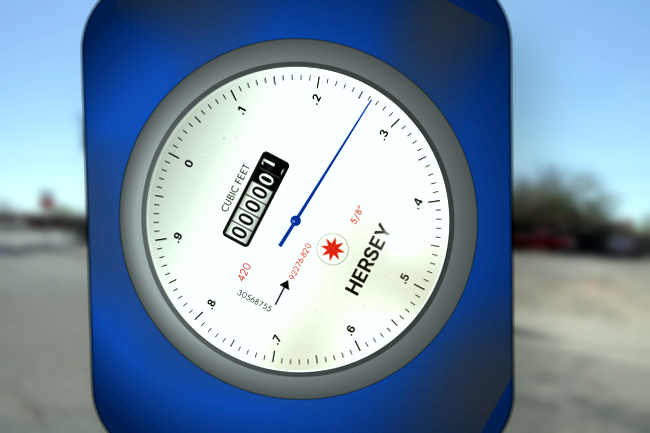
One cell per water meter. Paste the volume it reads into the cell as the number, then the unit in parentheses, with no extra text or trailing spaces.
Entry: 1.26 (ft³)
